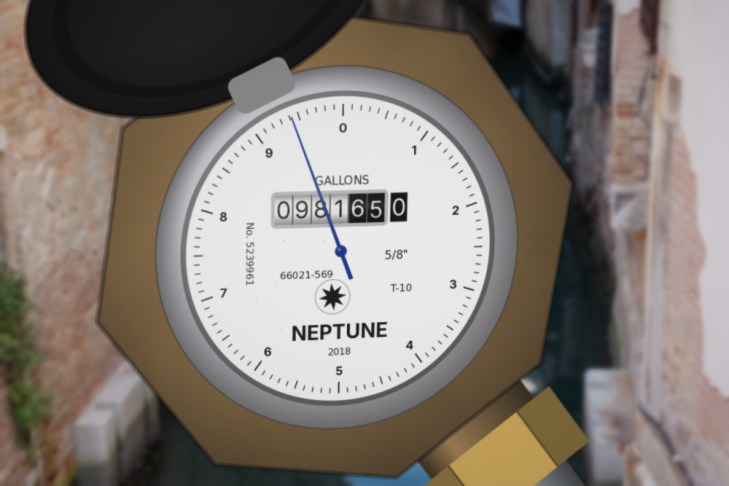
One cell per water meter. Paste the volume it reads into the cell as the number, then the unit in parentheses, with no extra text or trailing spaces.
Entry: 981649.4 (gal)
